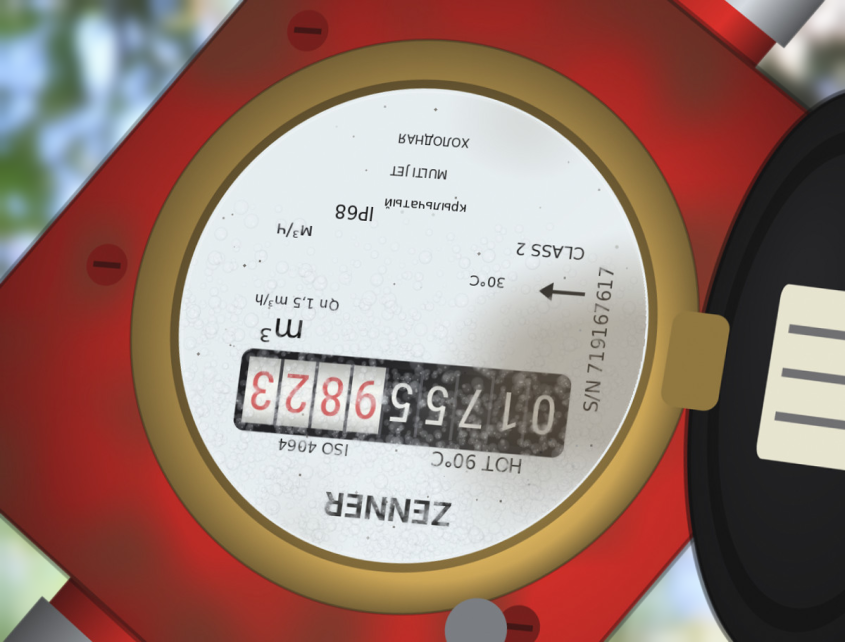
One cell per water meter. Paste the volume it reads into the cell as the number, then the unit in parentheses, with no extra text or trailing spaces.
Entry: 1755.9823 (m³)
